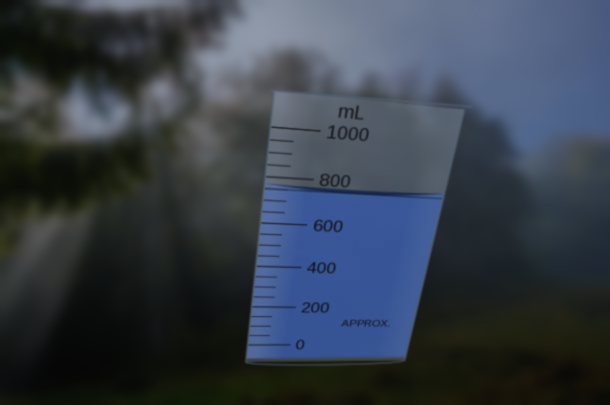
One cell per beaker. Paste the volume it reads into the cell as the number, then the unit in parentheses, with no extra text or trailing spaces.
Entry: 750 (mL)
